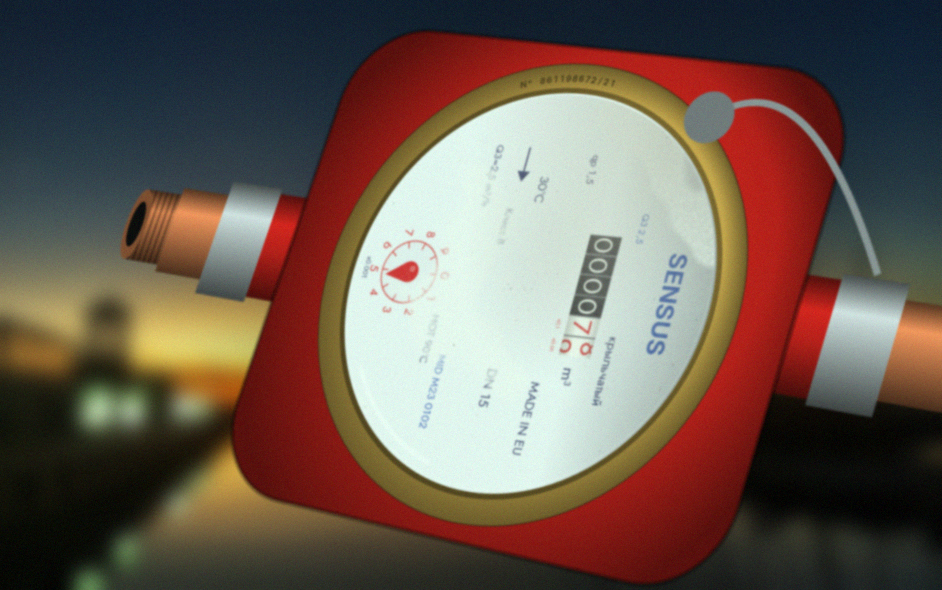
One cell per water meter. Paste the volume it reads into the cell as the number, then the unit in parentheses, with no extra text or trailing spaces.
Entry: 0.784 (m³)
